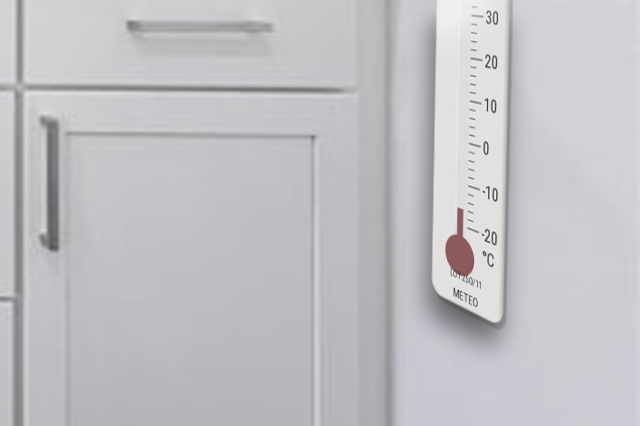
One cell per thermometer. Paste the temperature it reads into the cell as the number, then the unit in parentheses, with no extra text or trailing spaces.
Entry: -16 (°C)
